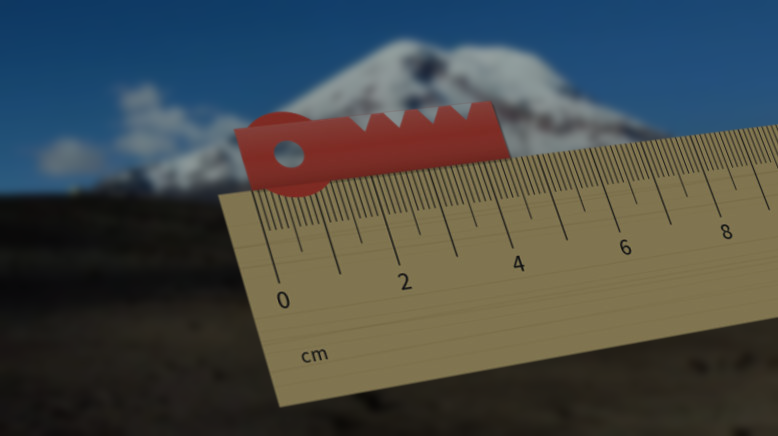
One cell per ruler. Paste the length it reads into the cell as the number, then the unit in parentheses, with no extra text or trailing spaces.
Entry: 4.5 (cm)
